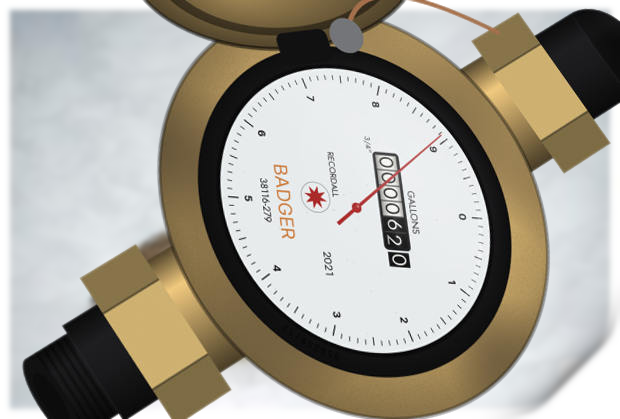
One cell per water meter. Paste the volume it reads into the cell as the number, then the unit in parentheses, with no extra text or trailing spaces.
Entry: 618.9 (gal)
